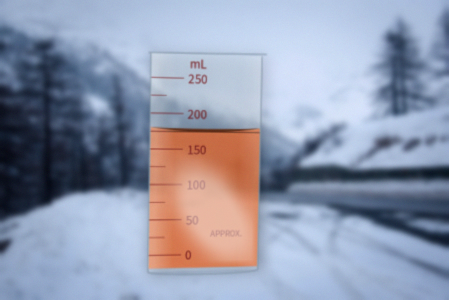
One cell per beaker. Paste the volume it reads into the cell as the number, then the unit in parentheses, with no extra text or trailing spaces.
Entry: 175 (mL)
